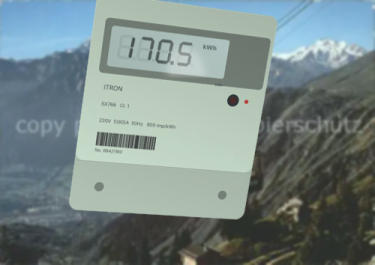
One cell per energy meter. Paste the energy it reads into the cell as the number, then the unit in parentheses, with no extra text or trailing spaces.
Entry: 170.5 (kWh)
